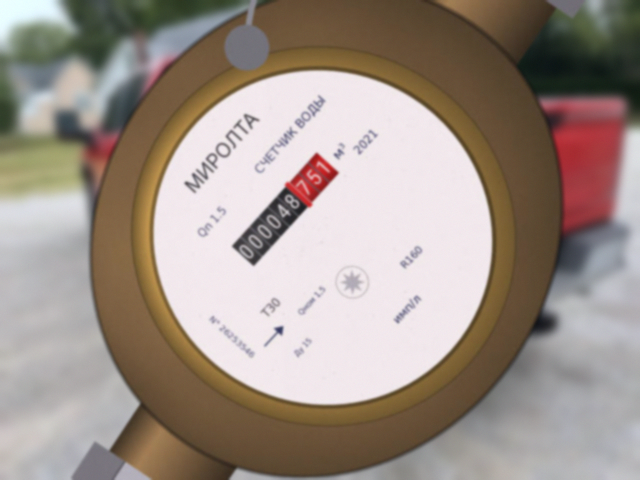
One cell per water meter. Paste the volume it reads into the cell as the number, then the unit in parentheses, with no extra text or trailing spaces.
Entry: 48.751 (m³)
